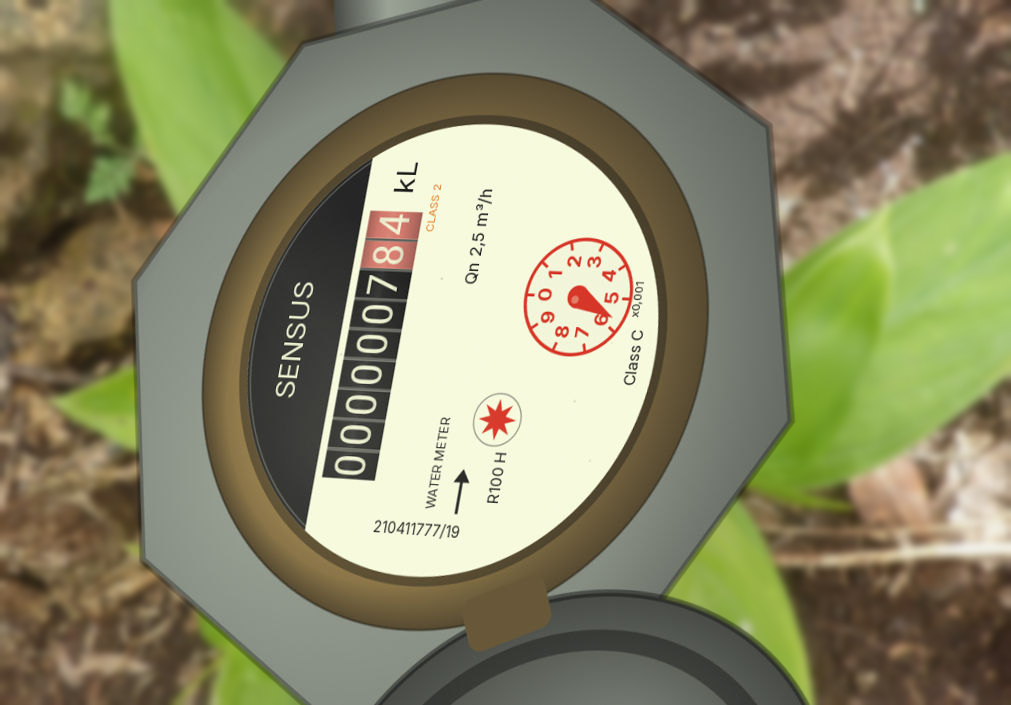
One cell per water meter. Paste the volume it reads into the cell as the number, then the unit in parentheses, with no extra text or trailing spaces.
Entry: 7.845 (kL)
